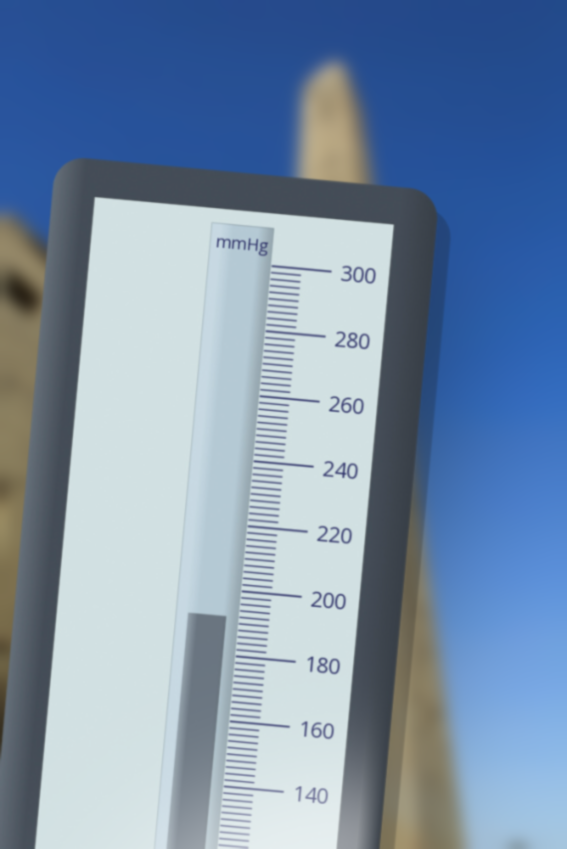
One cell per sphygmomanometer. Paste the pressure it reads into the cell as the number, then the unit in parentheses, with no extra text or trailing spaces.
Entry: 192 (mmHg)
